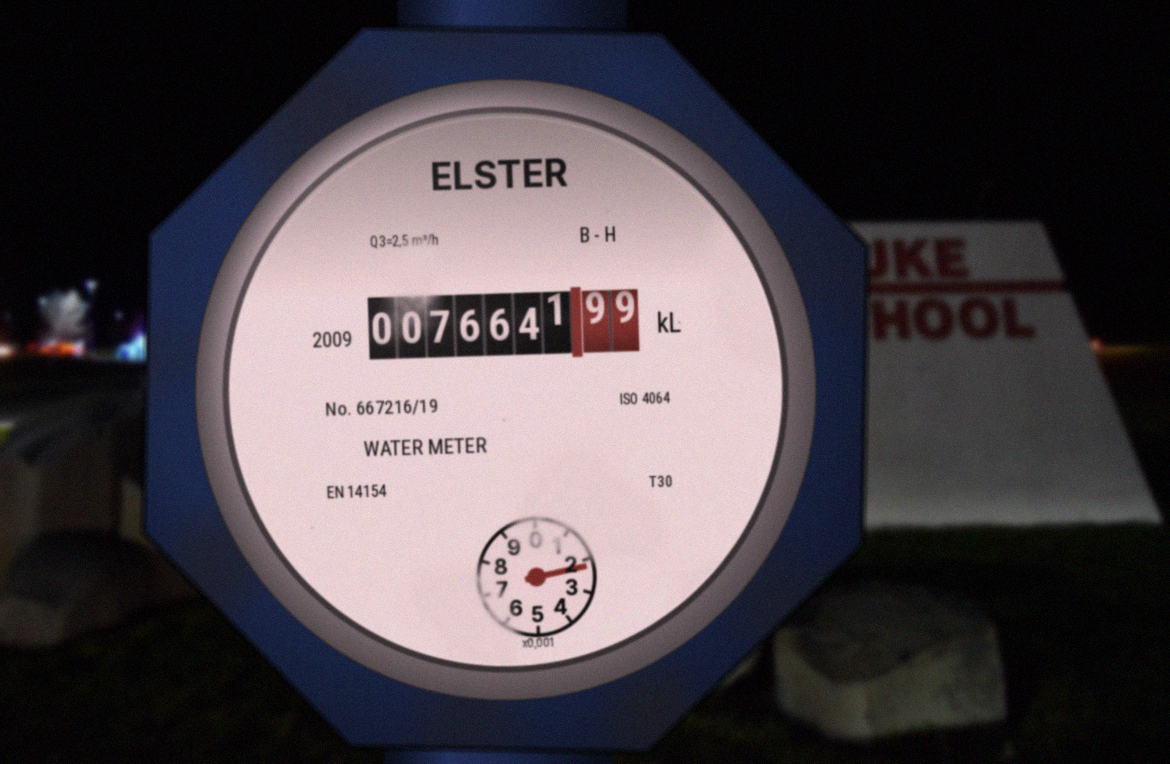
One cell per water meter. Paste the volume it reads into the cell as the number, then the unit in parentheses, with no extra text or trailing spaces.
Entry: 76641.992 (kL)
